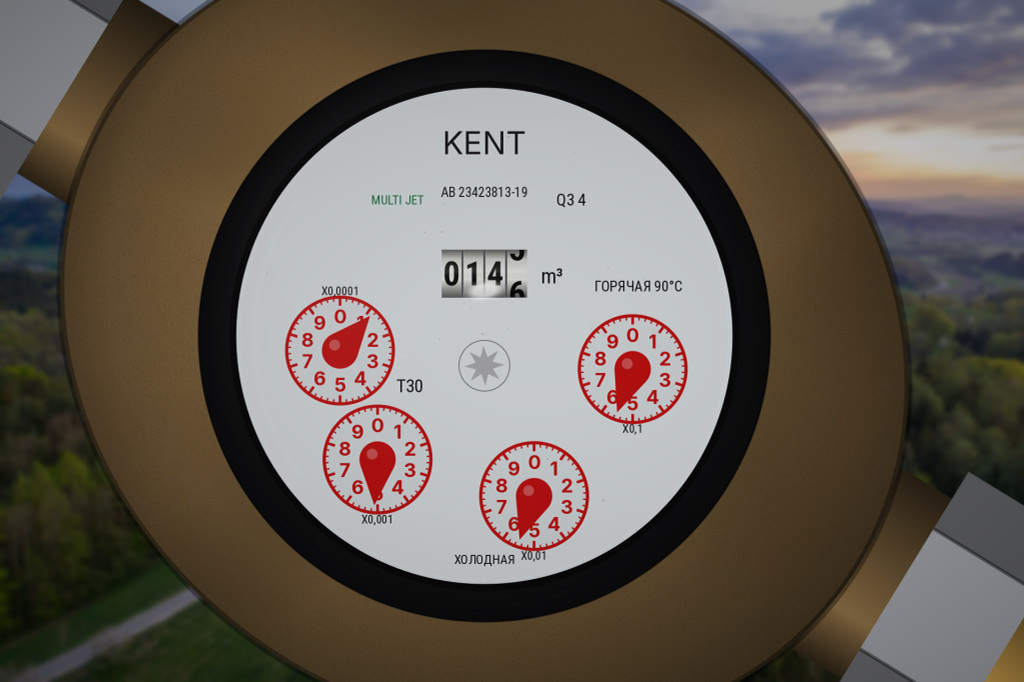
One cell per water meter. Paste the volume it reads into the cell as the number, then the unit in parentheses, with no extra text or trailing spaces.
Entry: 145.5551 (m³)
